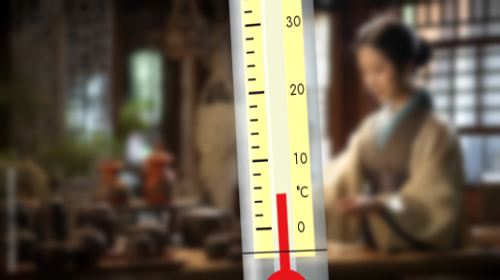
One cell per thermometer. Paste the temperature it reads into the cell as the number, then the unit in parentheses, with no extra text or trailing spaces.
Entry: 5 (°C)
